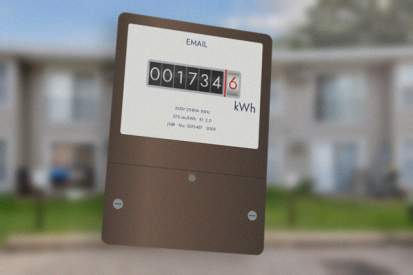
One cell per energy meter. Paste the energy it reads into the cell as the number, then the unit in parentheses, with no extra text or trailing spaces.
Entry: 1734.6 (kWh)
